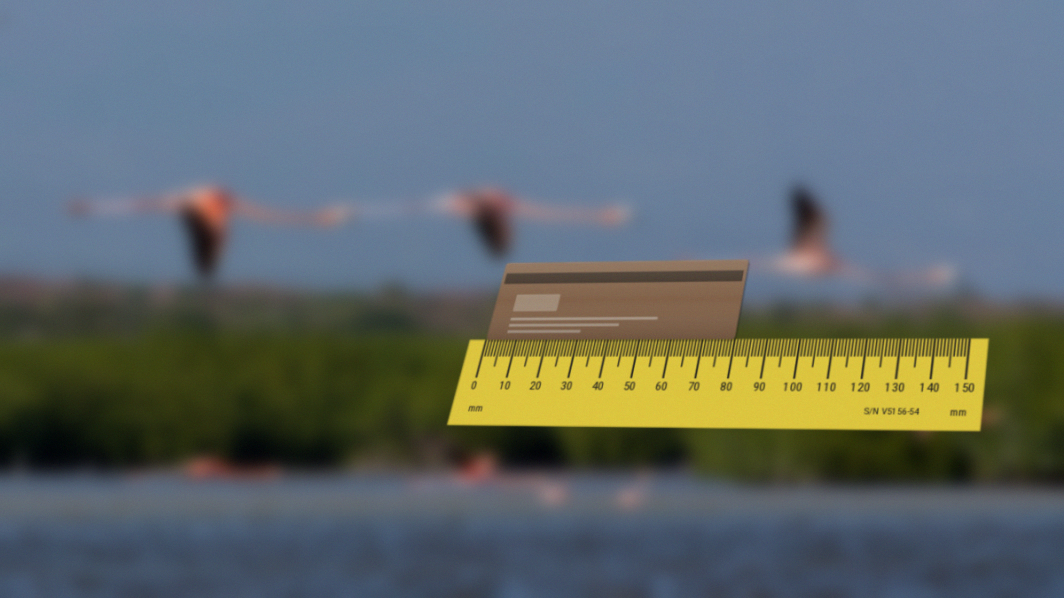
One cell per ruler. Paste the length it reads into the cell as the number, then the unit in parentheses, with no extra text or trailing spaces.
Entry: 80 (mm)
